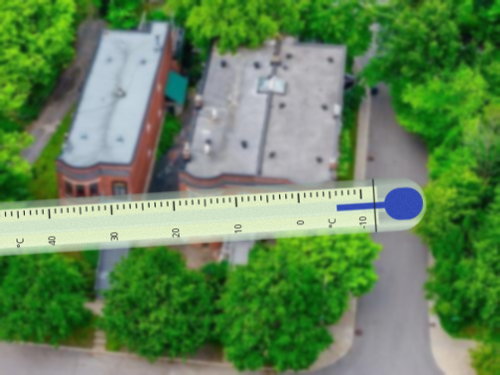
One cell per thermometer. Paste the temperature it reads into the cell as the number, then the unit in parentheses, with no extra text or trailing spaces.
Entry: -6 (°C)
